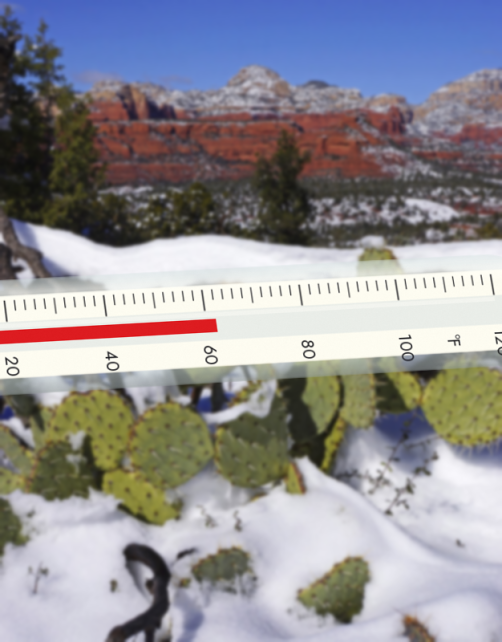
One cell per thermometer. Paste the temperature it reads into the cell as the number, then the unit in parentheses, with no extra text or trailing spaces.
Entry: 62 (°F)
